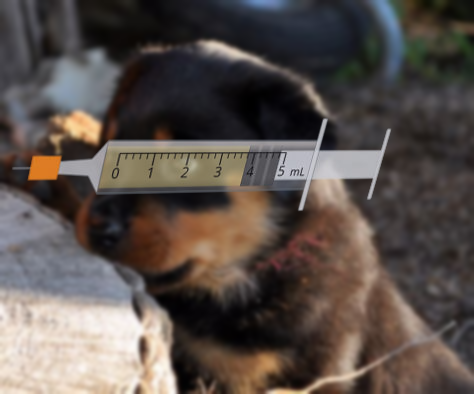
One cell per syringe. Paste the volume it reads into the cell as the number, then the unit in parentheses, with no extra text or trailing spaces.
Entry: 3.8 (mL)
